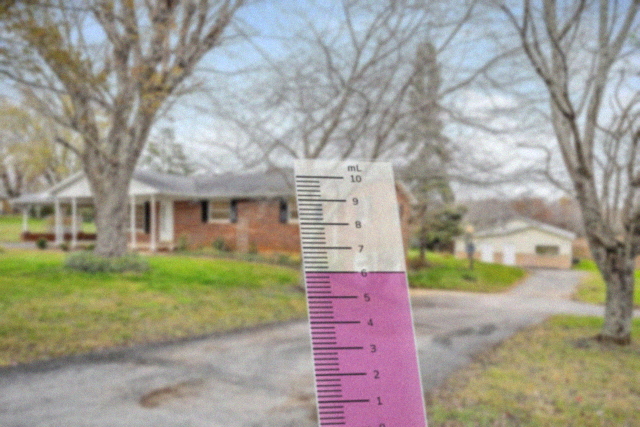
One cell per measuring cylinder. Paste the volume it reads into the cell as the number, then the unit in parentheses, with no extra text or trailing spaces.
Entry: 6 (mL)
